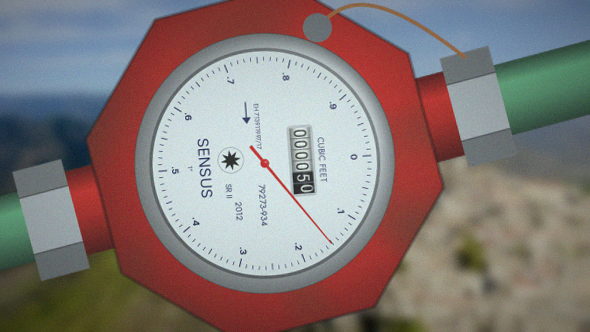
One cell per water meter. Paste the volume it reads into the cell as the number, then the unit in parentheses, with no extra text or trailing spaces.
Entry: 50.15 (ft³)
